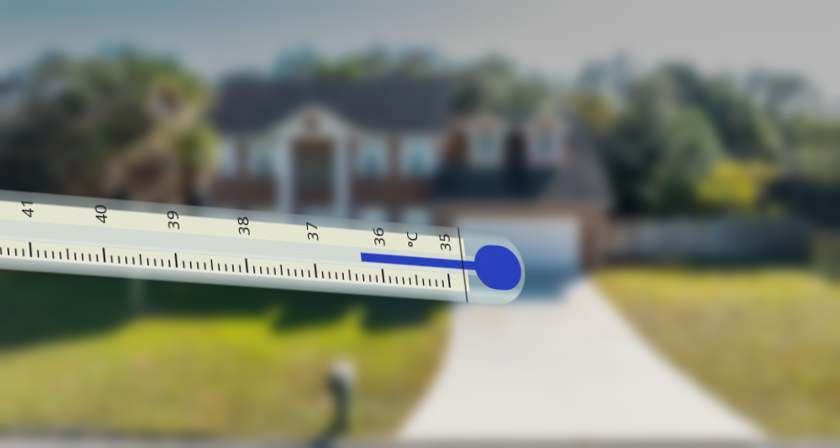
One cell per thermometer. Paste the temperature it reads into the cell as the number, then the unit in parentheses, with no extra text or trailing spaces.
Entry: 36.3 (°C)
